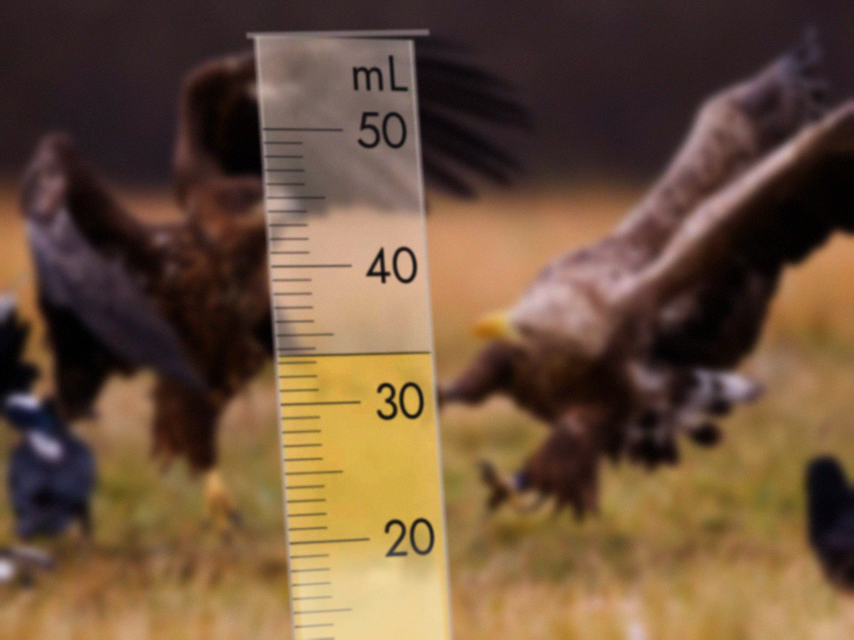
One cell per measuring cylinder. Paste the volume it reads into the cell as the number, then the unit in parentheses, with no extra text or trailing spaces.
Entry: 33.5 (mL)
